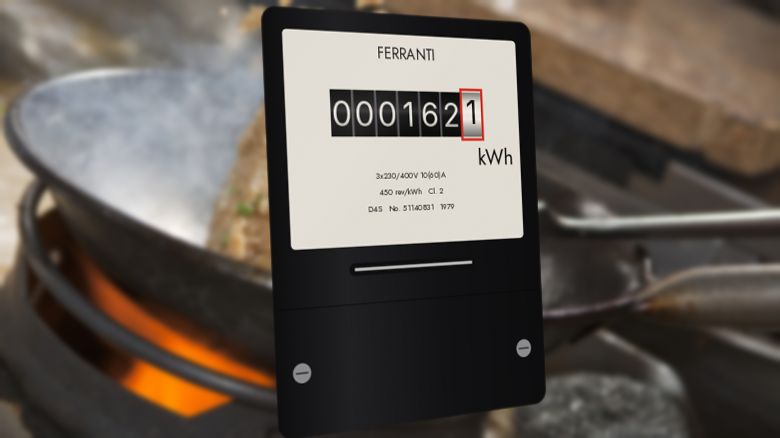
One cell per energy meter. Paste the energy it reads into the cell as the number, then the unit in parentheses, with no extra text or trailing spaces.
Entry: 162.1 (kWh)
